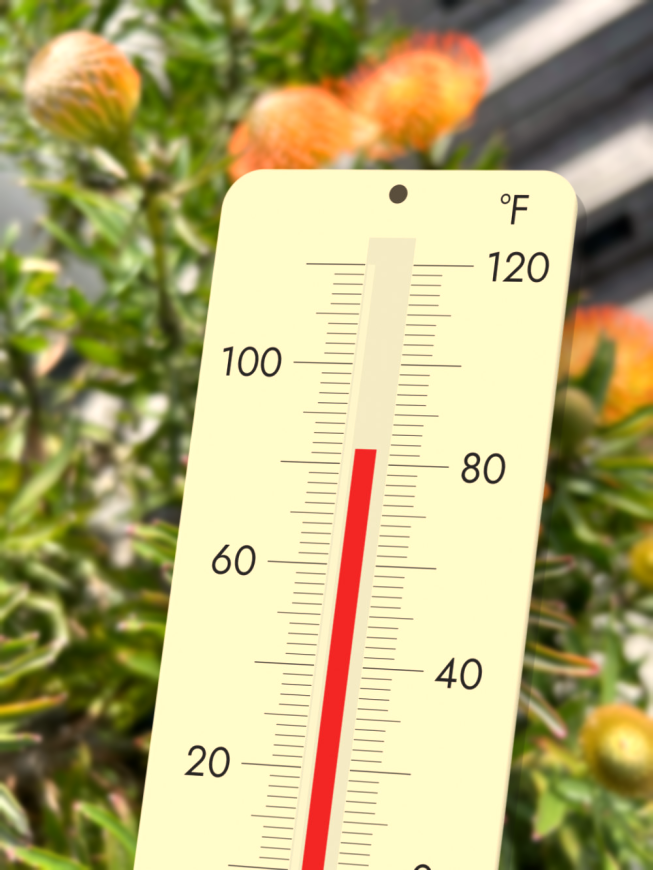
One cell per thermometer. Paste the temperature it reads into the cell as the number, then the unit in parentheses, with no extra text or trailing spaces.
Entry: 83 (°F)
